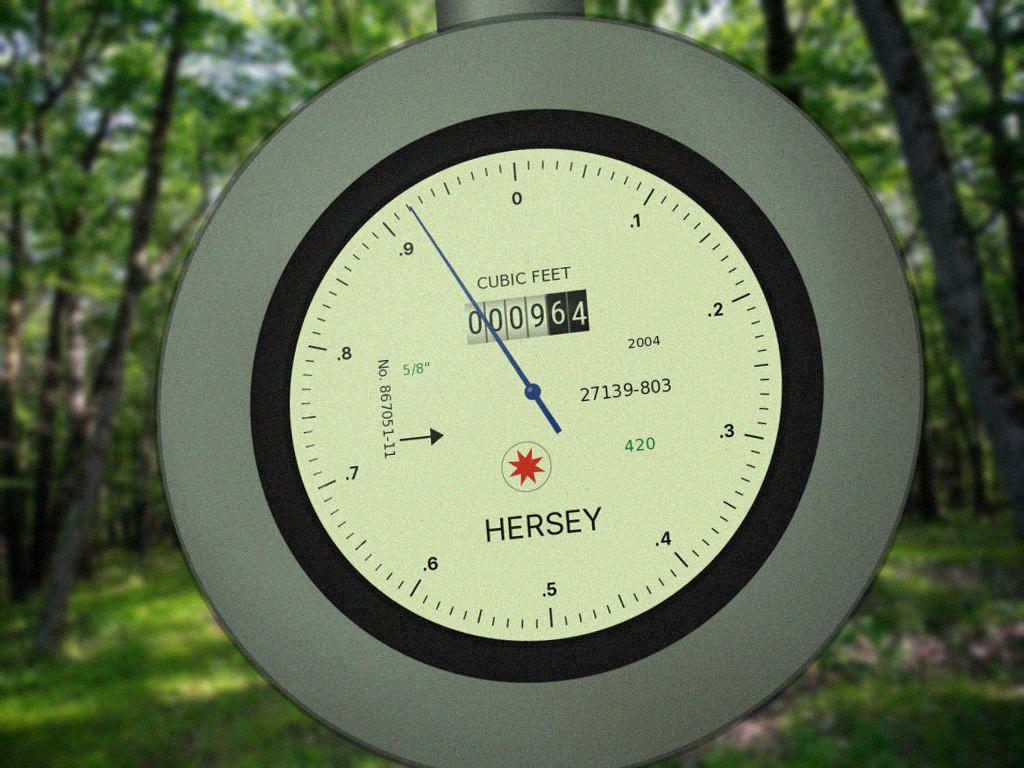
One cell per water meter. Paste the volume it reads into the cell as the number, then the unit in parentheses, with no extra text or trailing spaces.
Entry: 963.92 (ft³)
